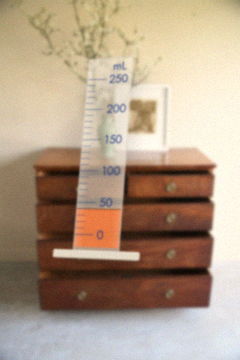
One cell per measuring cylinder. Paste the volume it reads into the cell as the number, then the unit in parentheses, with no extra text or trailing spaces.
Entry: 40 (mL)
